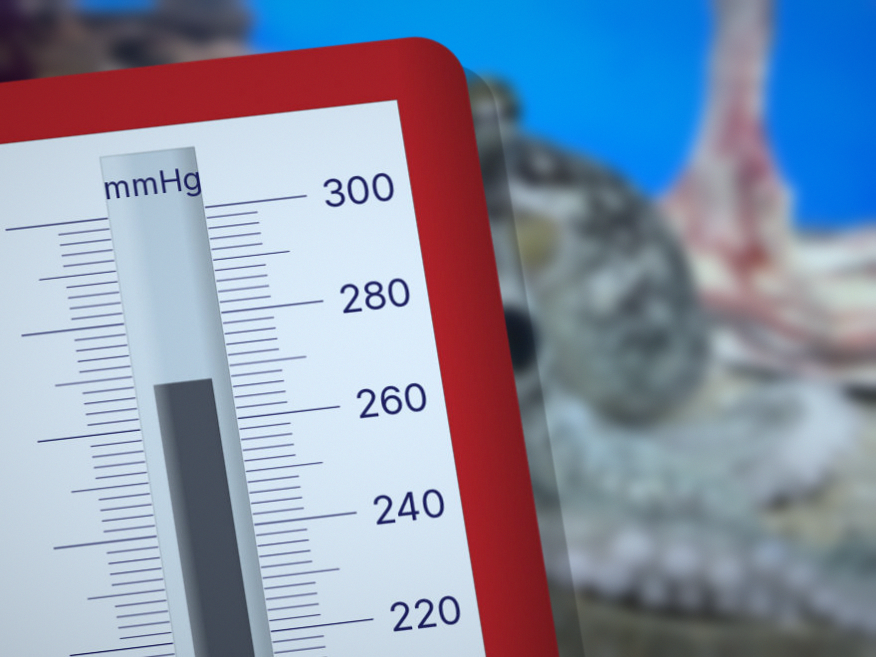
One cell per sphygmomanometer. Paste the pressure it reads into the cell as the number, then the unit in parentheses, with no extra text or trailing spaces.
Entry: 268 (mmHg)
